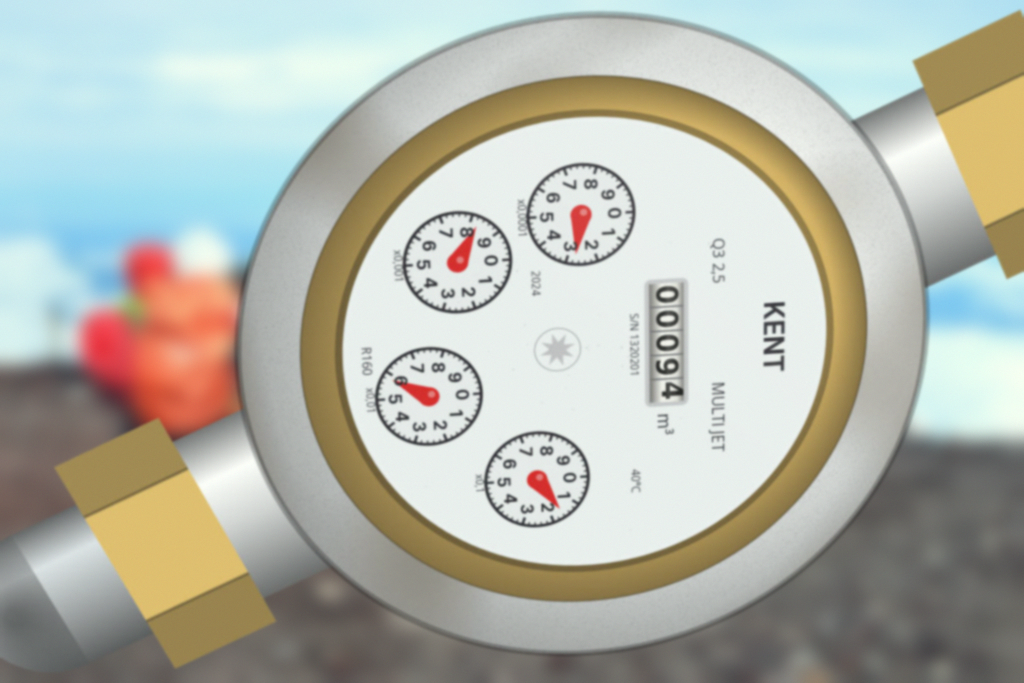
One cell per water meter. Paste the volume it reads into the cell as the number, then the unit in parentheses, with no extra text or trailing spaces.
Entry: 94.1582 (m³)
